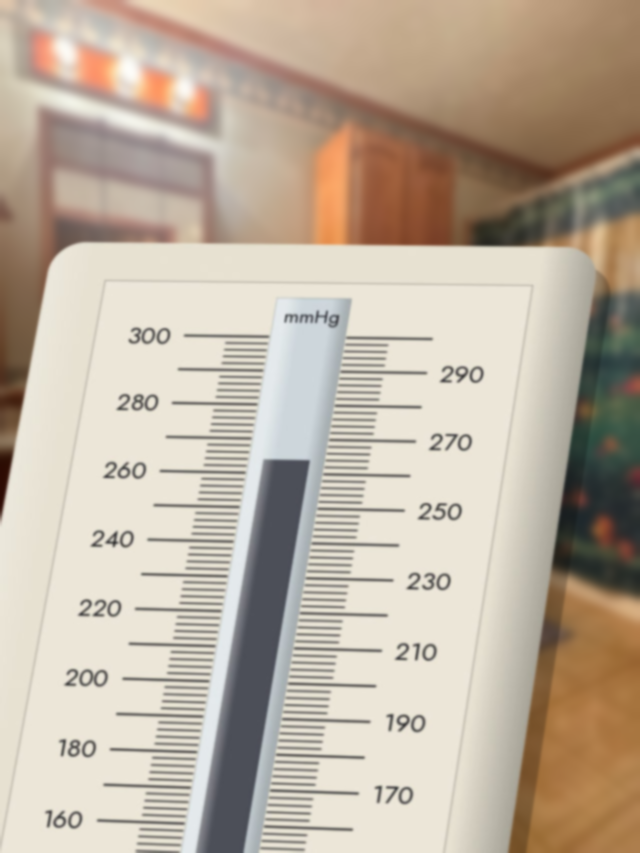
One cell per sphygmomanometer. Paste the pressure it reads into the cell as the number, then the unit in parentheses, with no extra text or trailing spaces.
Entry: 264 (mmHg)
